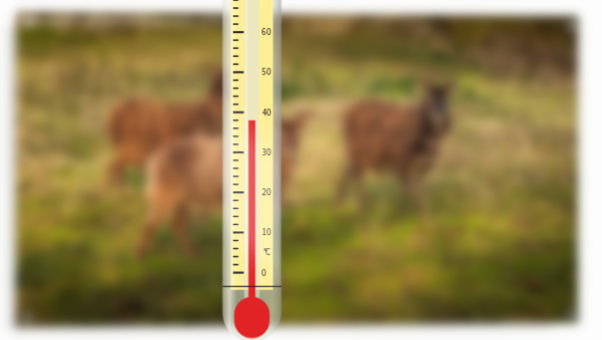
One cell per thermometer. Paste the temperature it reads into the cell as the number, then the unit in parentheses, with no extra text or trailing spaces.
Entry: 38 (°C)
